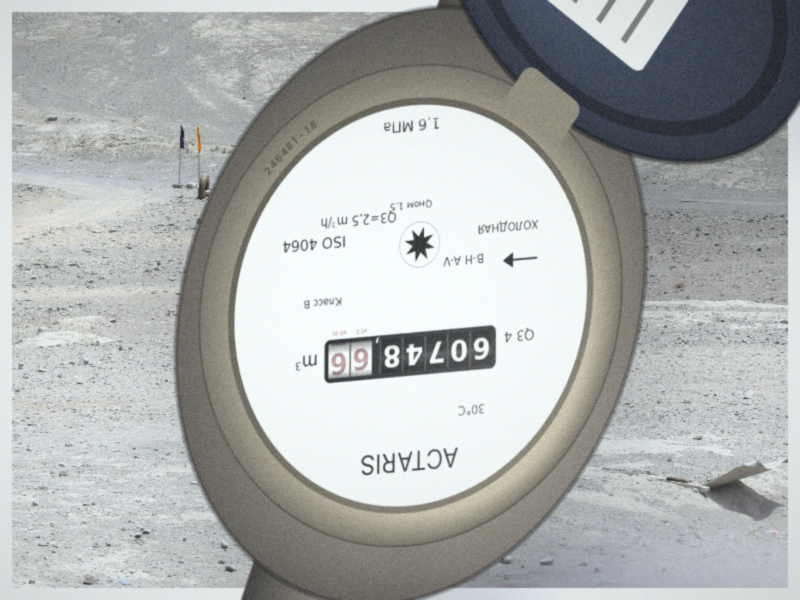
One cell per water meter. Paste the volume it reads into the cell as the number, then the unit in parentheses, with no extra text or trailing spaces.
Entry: 60748.66 (m³)
